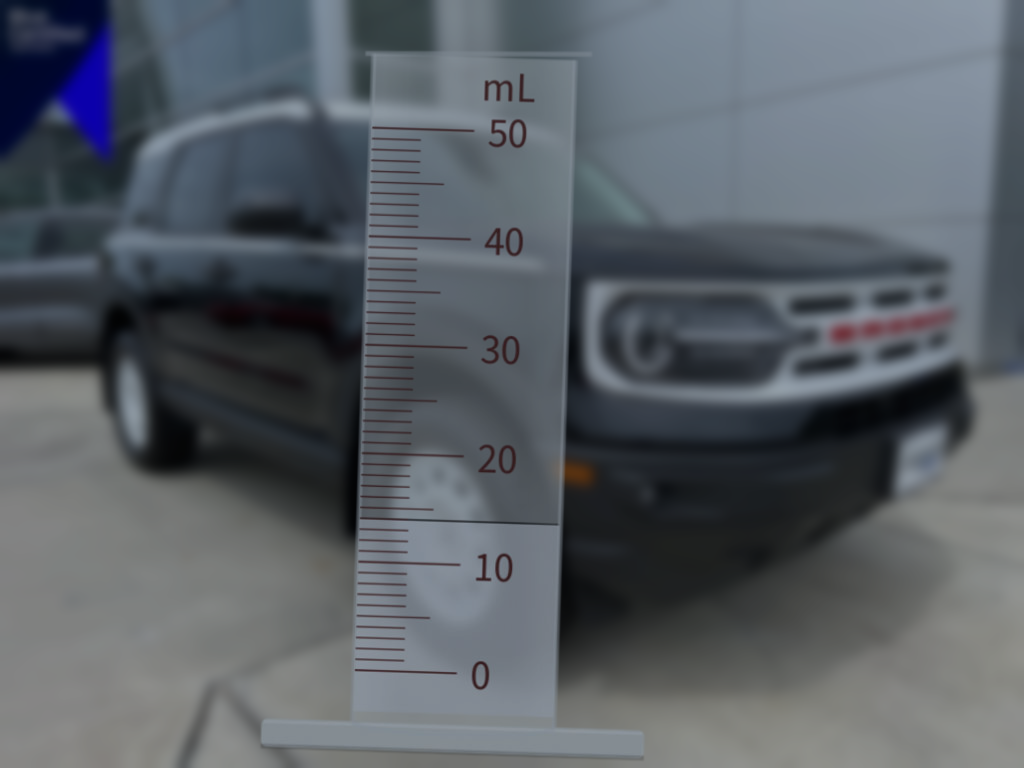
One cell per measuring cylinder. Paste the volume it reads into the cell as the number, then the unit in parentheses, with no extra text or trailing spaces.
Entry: 14 (mL)
